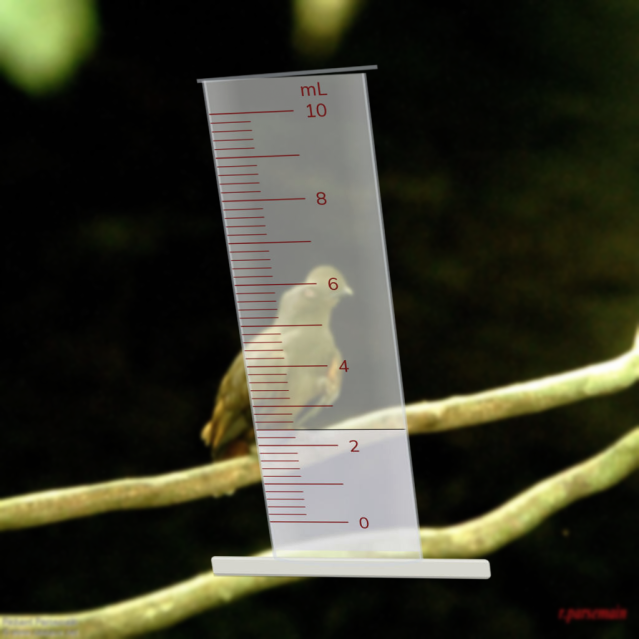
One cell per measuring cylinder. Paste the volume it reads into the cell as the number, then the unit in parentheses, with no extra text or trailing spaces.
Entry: 2.4 (mL)
